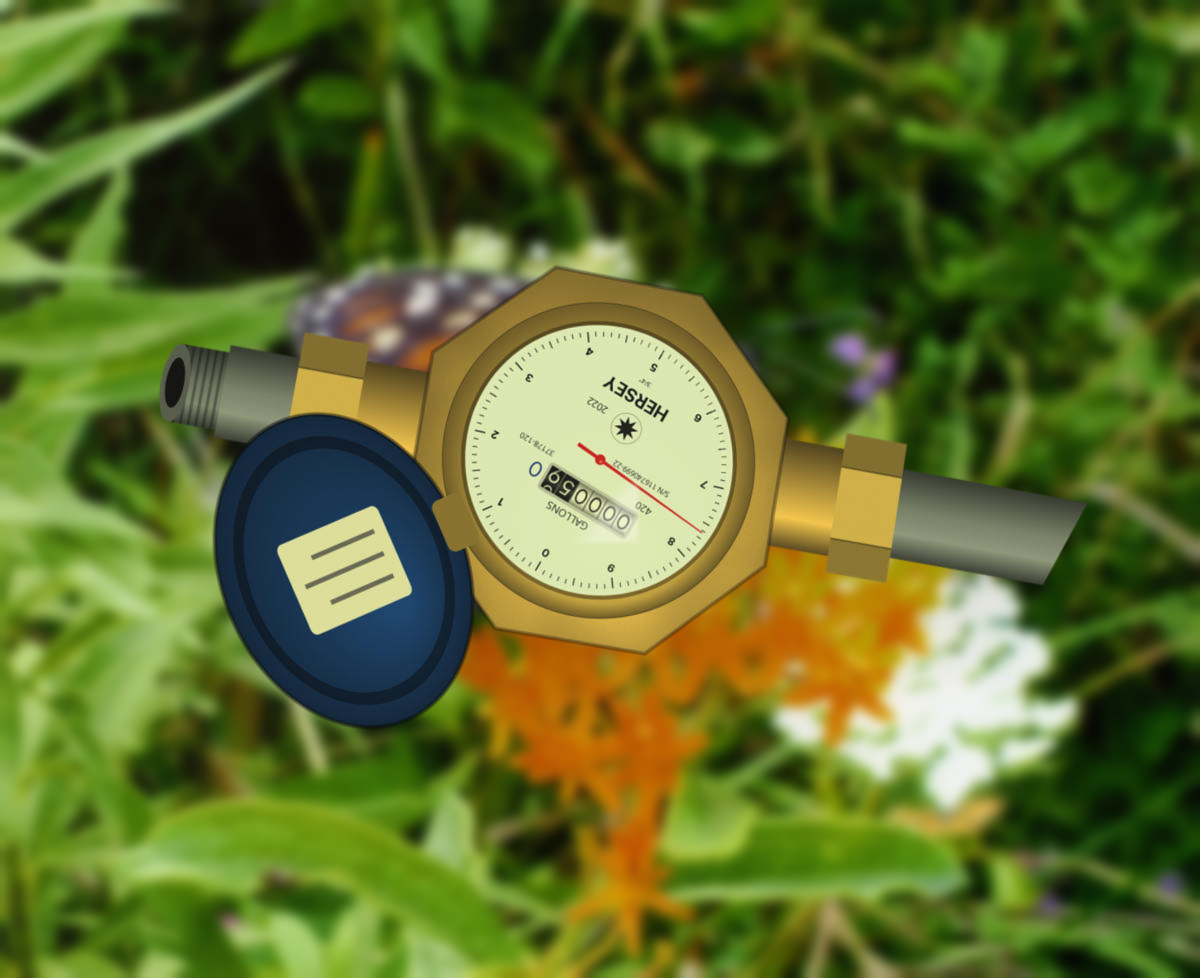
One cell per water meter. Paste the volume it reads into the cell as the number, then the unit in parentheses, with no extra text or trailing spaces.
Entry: 587.6 (gal)
